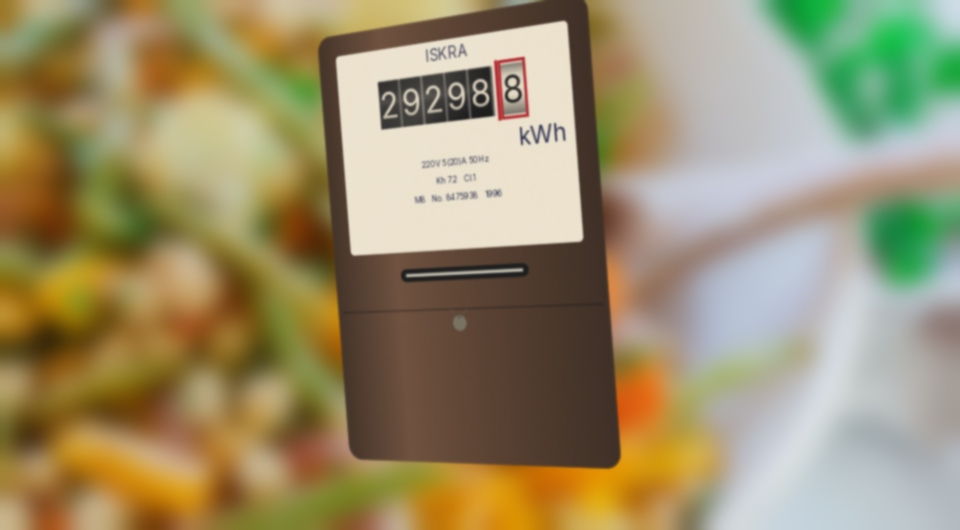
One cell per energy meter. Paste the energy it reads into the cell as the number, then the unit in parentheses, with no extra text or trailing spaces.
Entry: 29298.8 (kWh)
